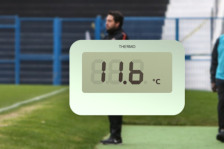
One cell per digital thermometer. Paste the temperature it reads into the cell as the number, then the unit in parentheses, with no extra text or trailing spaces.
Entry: 11.6 (°C)
